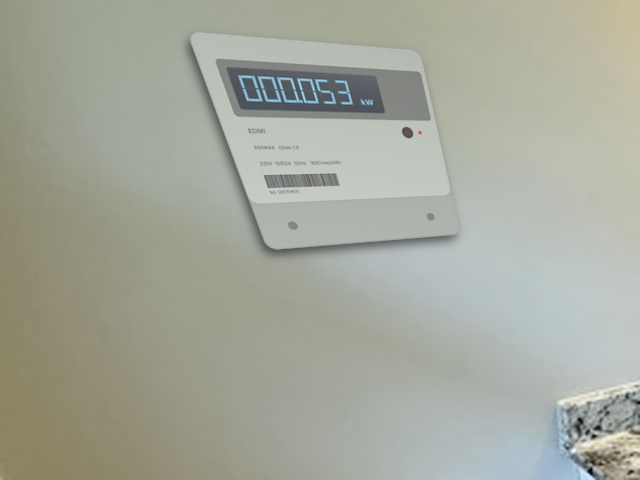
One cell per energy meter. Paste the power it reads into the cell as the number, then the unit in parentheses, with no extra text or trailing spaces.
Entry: 0.053 (kW)
